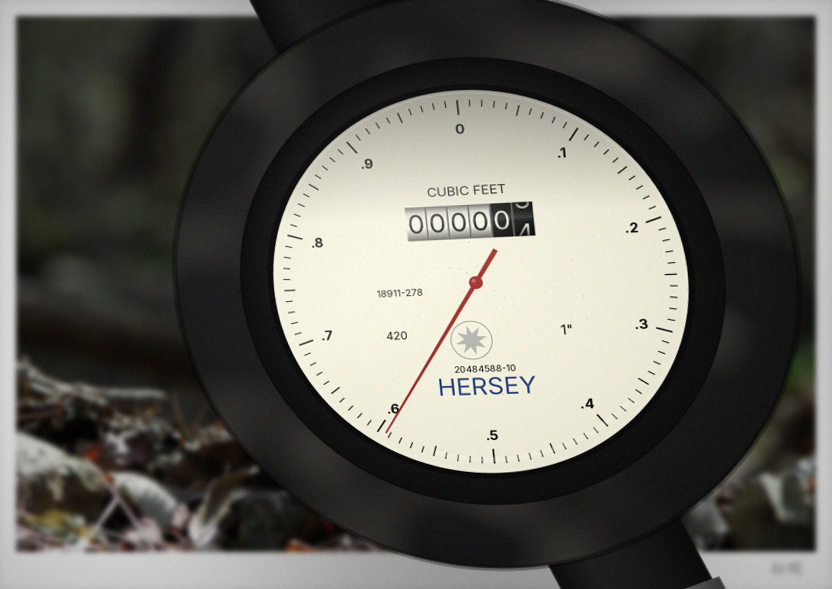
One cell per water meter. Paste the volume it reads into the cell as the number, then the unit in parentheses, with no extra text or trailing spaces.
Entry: 3.59 (ft³)
